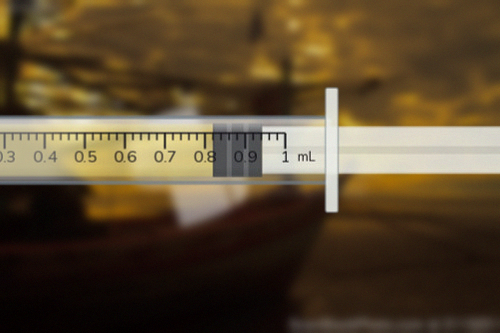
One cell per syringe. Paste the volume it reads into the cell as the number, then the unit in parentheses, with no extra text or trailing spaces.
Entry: 0.82 (mL)
